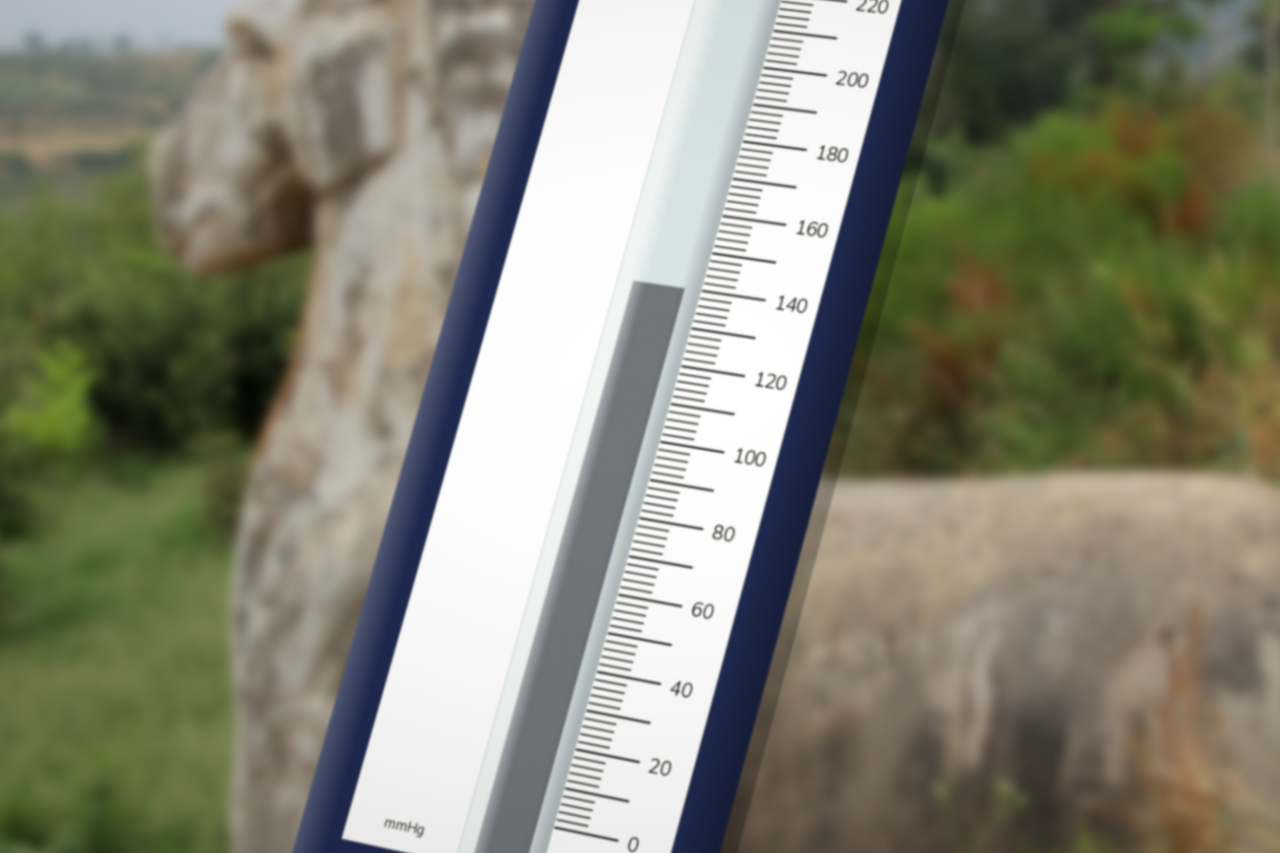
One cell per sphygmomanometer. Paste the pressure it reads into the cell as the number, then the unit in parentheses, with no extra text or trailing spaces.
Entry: 140 (mmHg)
